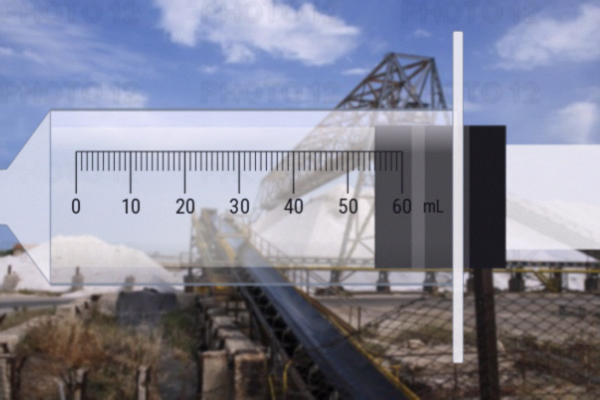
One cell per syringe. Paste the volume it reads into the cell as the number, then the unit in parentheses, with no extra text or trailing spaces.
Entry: 55 (mL)
